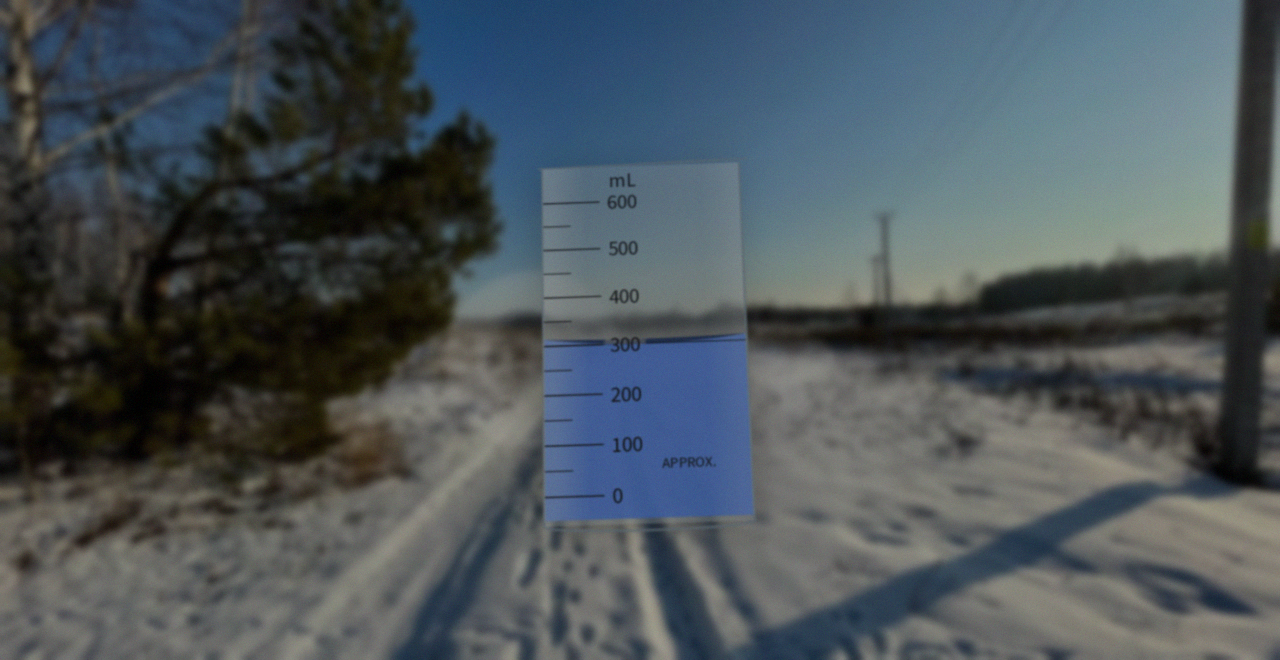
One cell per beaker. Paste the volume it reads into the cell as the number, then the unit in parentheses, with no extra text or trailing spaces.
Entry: 300 (mL)
